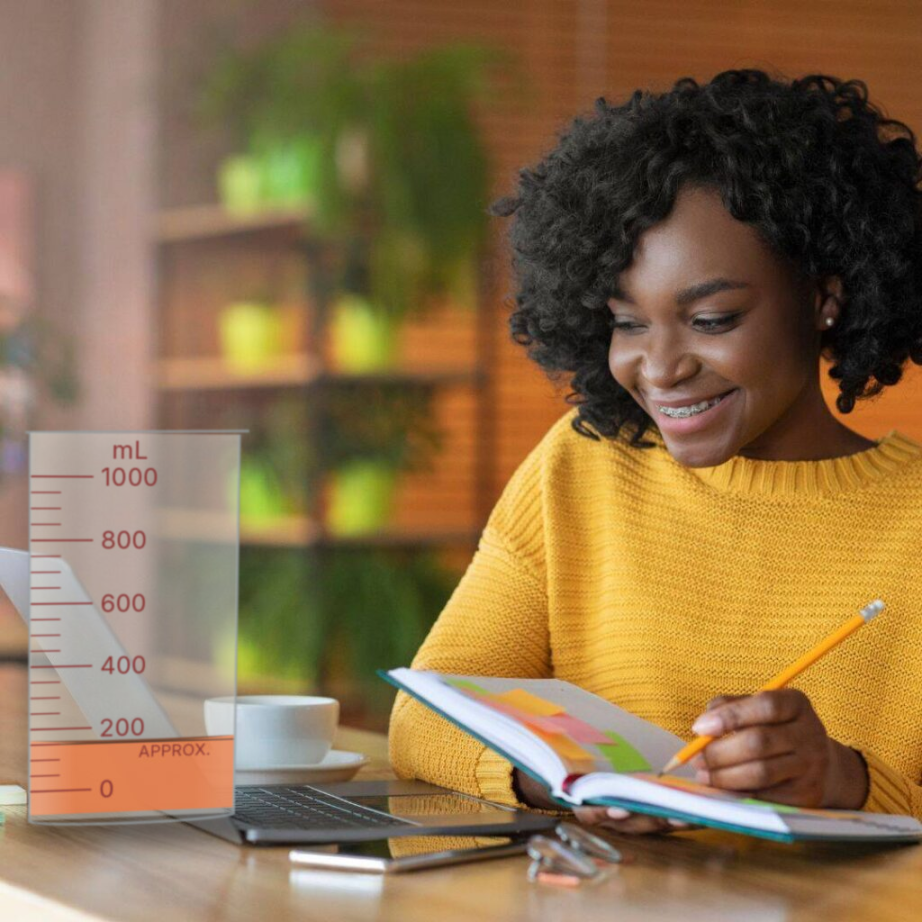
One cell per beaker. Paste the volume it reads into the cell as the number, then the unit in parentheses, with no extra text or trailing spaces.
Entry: 150 (mL)
